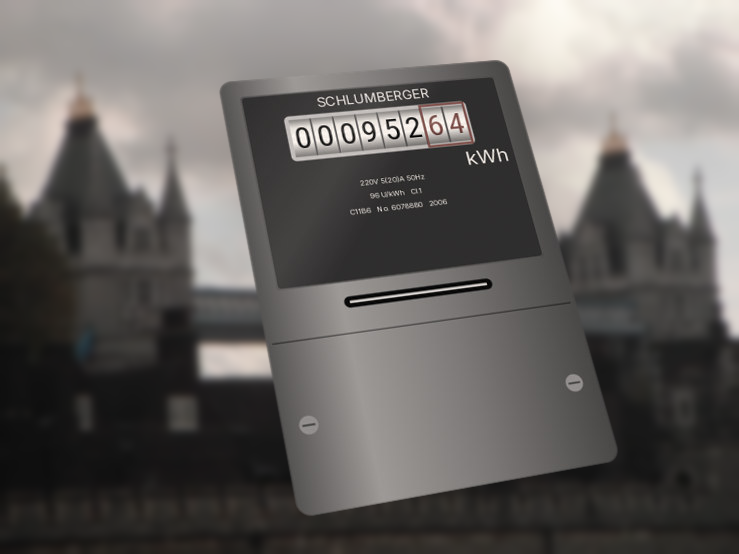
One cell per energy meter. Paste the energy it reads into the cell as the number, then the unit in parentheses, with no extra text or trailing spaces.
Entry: 952.64 (kWh)
